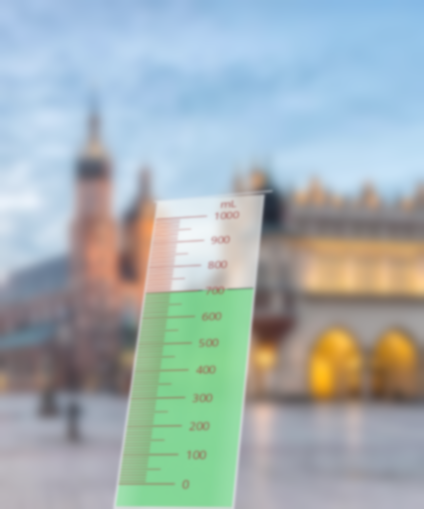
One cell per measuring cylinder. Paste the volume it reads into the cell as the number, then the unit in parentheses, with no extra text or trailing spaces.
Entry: 700 (mL)
